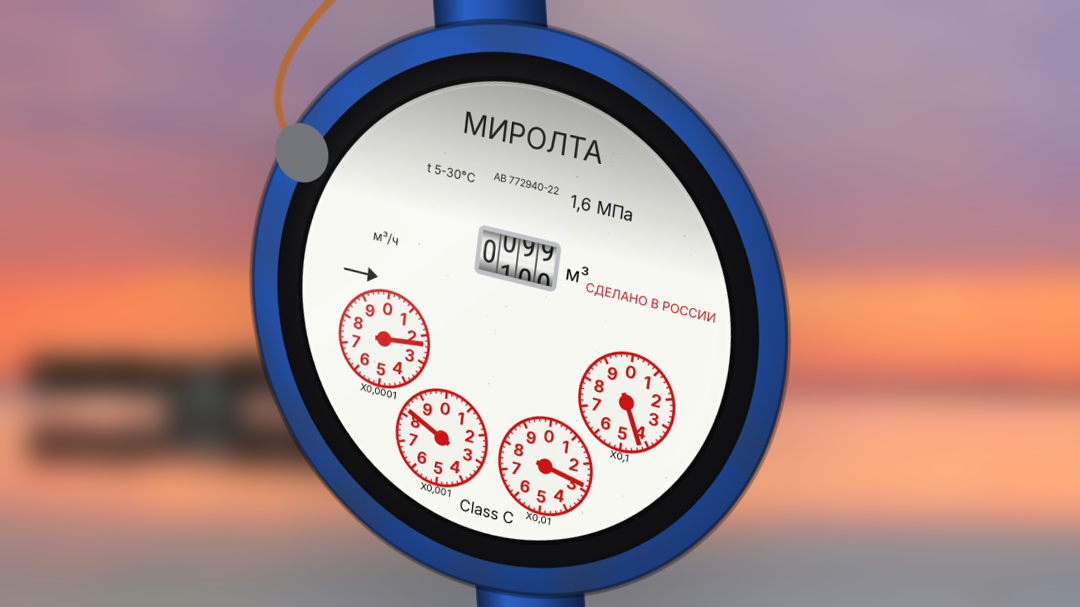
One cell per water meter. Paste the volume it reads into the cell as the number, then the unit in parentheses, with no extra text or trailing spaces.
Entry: 99.4282 (m³)
